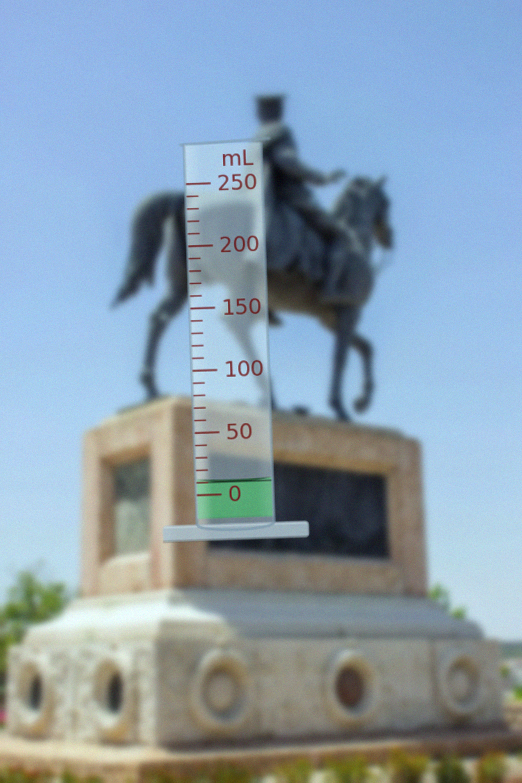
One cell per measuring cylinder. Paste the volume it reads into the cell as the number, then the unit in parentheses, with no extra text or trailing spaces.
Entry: 10 (mL)
